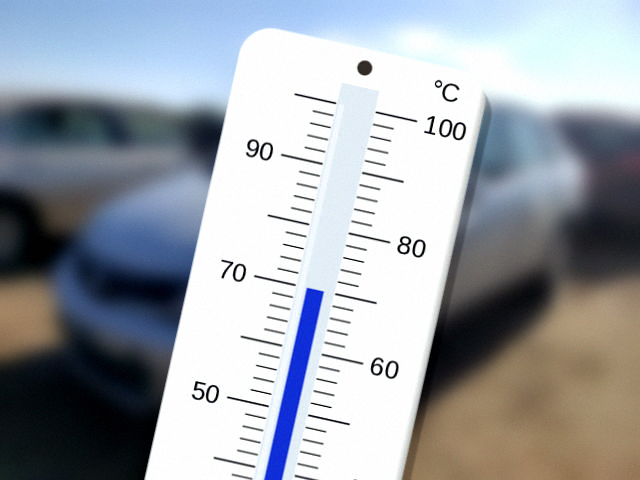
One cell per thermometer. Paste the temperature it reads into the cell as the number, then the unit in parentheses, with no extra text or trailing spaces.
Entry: 70 (°C)
